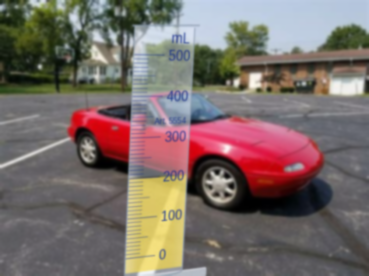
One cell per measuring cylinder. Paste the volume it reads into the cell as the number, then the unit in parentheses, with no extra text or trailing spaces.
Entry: 200 (mL)
